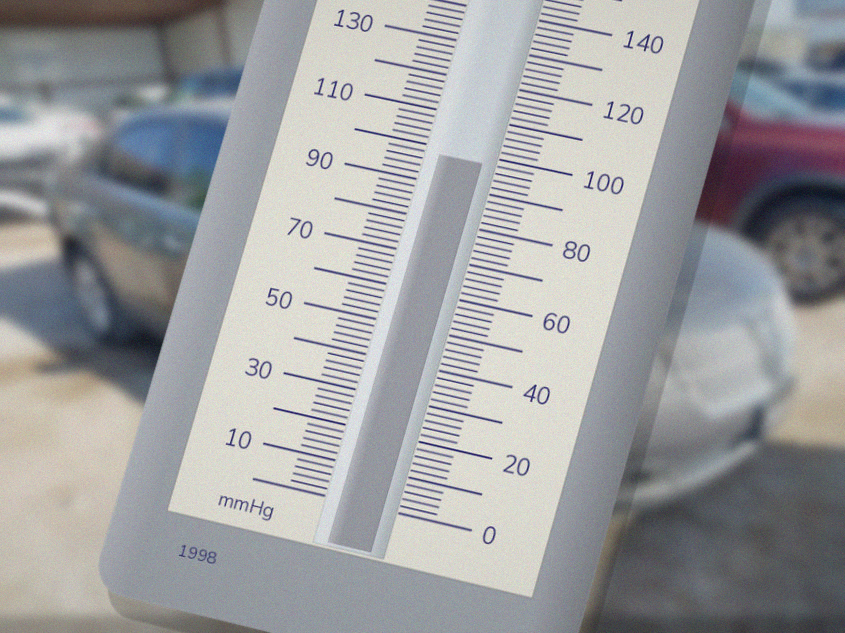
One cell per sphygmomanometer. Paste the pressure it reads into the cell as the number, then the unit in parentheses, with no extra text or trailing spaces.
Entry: 98 (mmHg)
